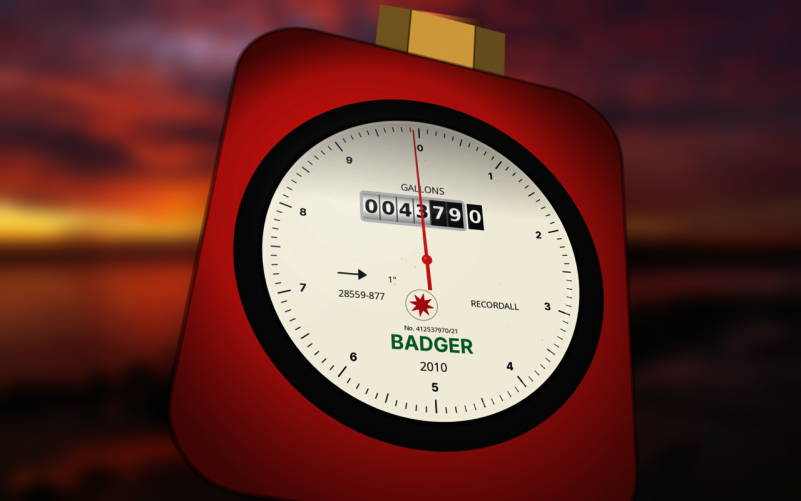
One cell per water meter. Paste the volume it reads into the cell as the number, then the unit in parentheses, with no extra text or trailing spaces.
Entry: 43789.9 (gal)
